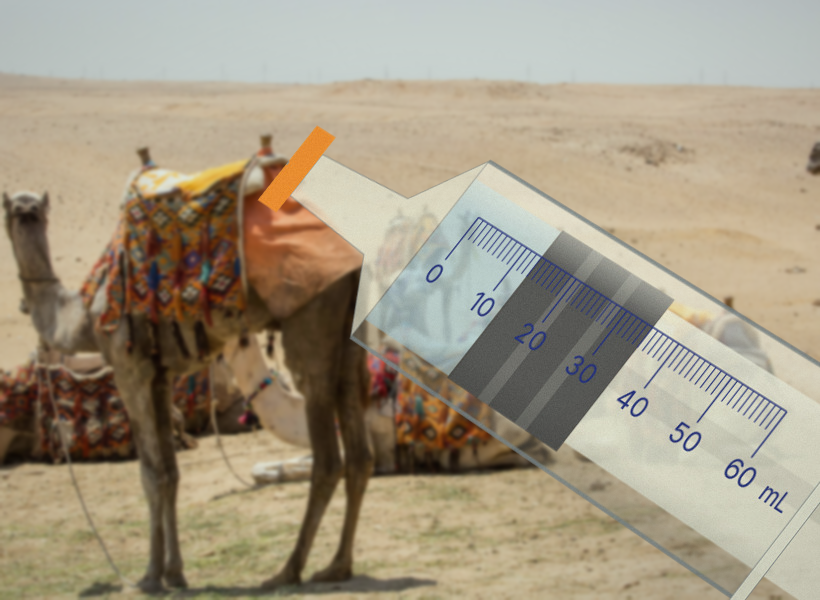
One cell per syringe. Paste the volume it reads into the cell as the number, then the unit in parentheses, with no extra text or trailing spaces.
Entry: 13 (mL)
